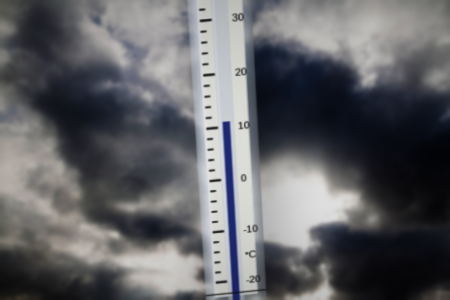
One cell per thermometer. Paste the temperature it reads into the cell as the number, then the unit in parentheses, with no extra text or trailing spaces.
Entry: 11 (°C)
